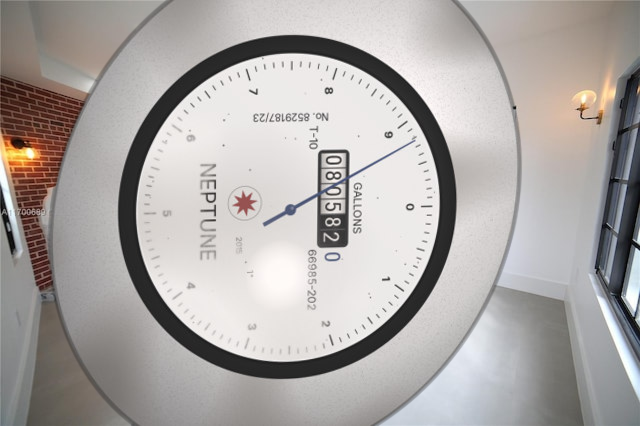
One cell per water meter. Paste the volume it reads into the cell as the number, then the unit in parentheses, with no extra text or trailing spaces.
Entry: 805819.2 (gal)
